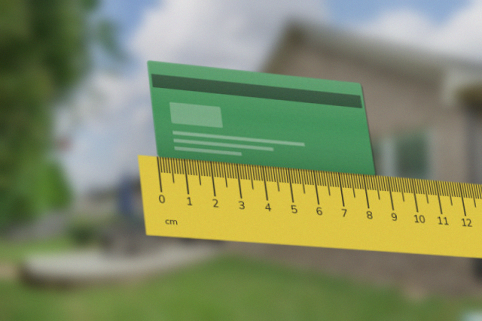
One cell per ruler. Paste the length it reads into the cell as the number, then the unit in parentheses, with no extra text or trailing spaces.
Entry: 8.5 (cm)
